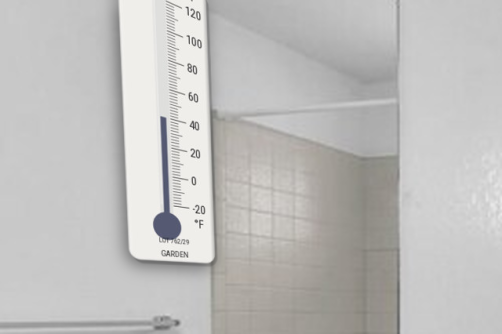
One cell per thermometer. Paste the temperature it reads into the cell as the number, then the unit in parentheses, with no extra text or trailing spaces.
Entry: 40 (°F)
